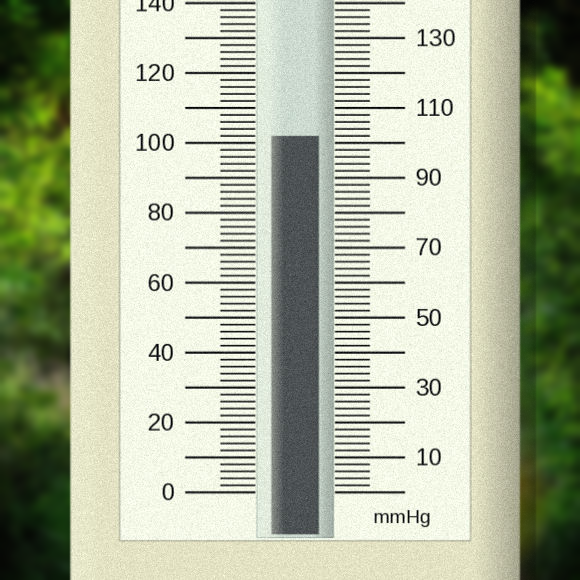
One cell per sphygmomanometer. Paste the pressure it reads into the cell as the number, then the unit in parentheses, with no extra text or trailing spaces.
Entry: 102 (mmHg)
